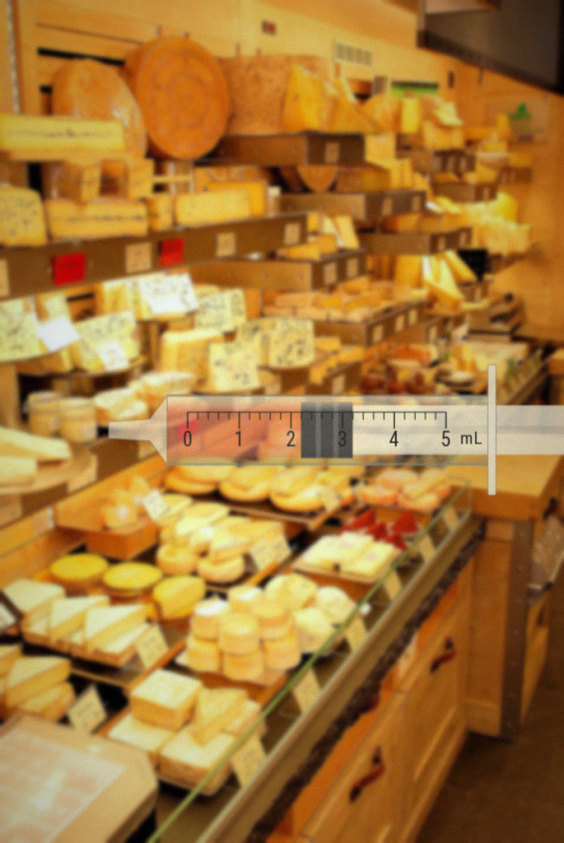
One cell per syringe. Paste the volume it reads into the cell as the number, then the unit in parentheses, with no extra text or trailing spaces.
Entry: 2.2 (mL)
